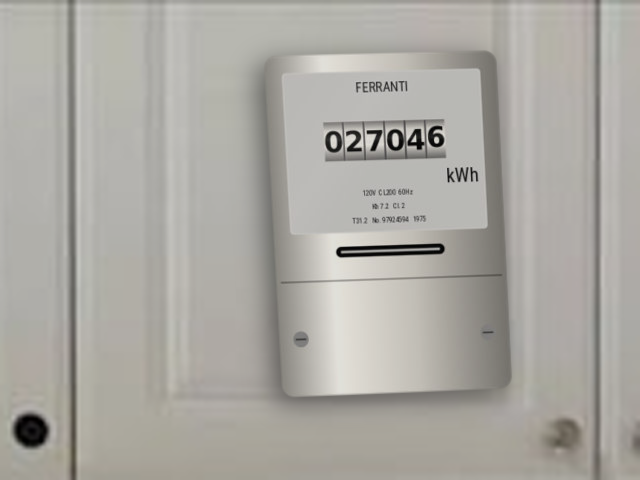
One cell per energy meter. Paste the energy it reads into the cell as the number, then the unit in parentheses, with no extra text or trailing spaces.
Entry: 27046 (kWh)
